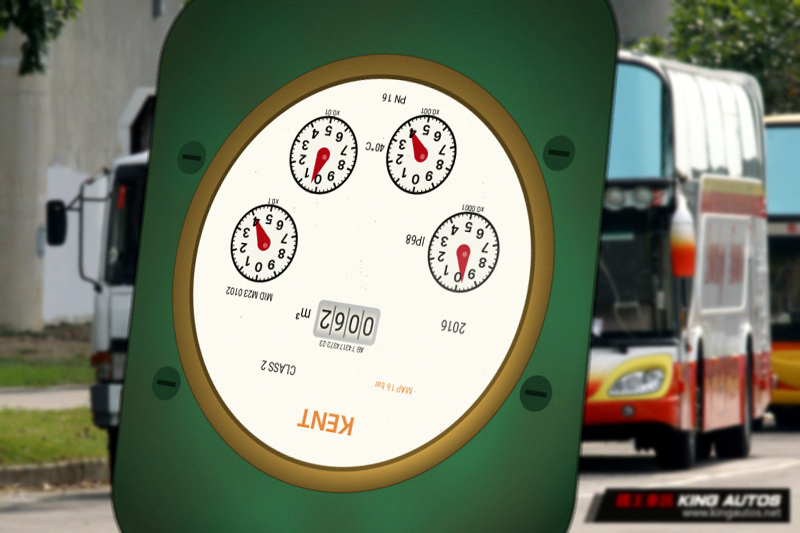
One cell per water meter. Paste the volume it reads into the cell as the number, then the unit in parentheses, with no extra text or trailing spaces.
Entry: 62.4039 (m³)
